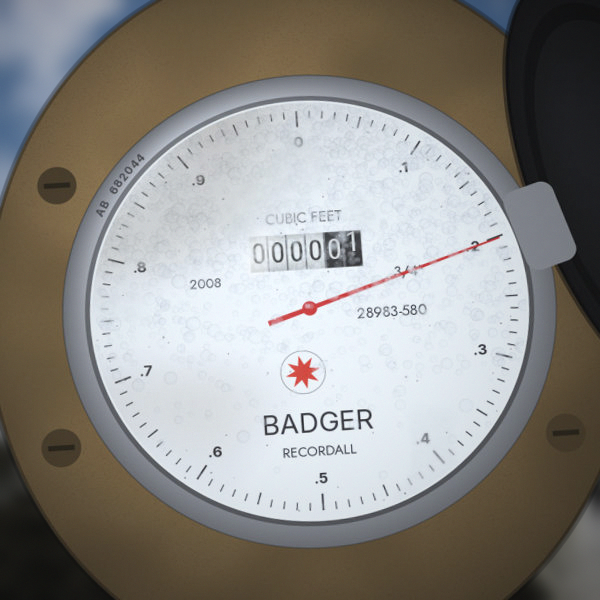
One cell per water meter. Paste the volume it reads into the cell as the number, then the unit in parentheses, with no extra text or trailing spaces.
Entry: 1.20 (ft³)
